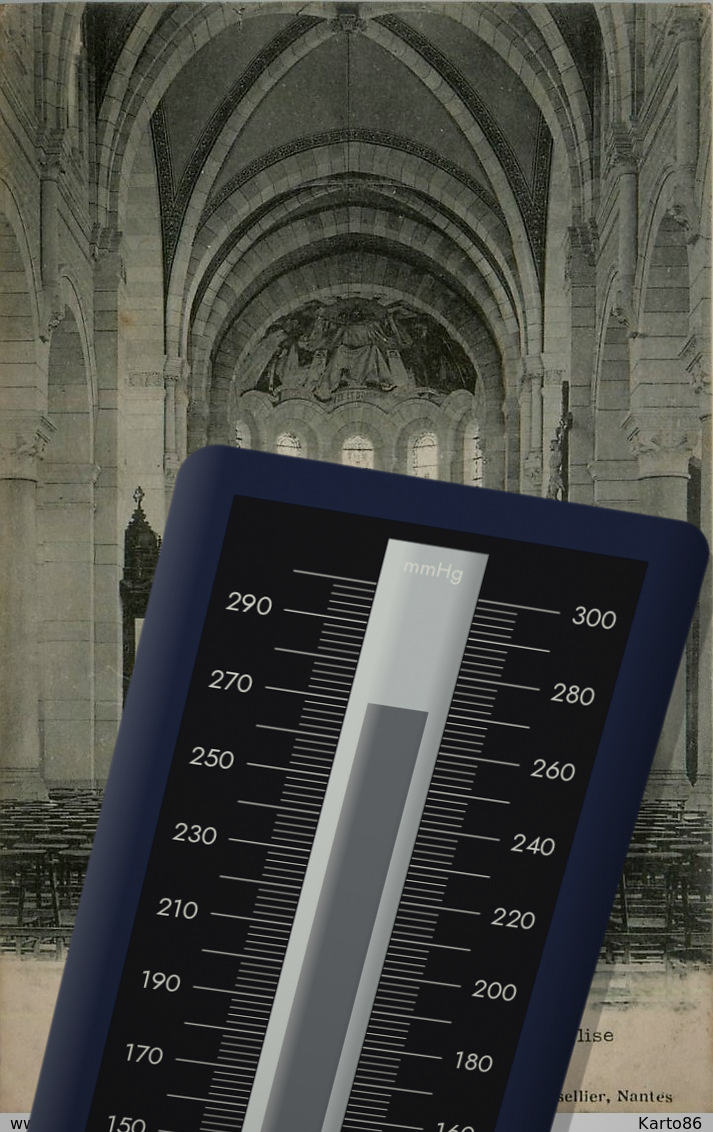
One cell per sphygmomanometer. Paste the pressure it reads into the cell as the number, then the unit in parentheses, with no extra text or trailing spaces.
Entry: 270 (mmHg)
